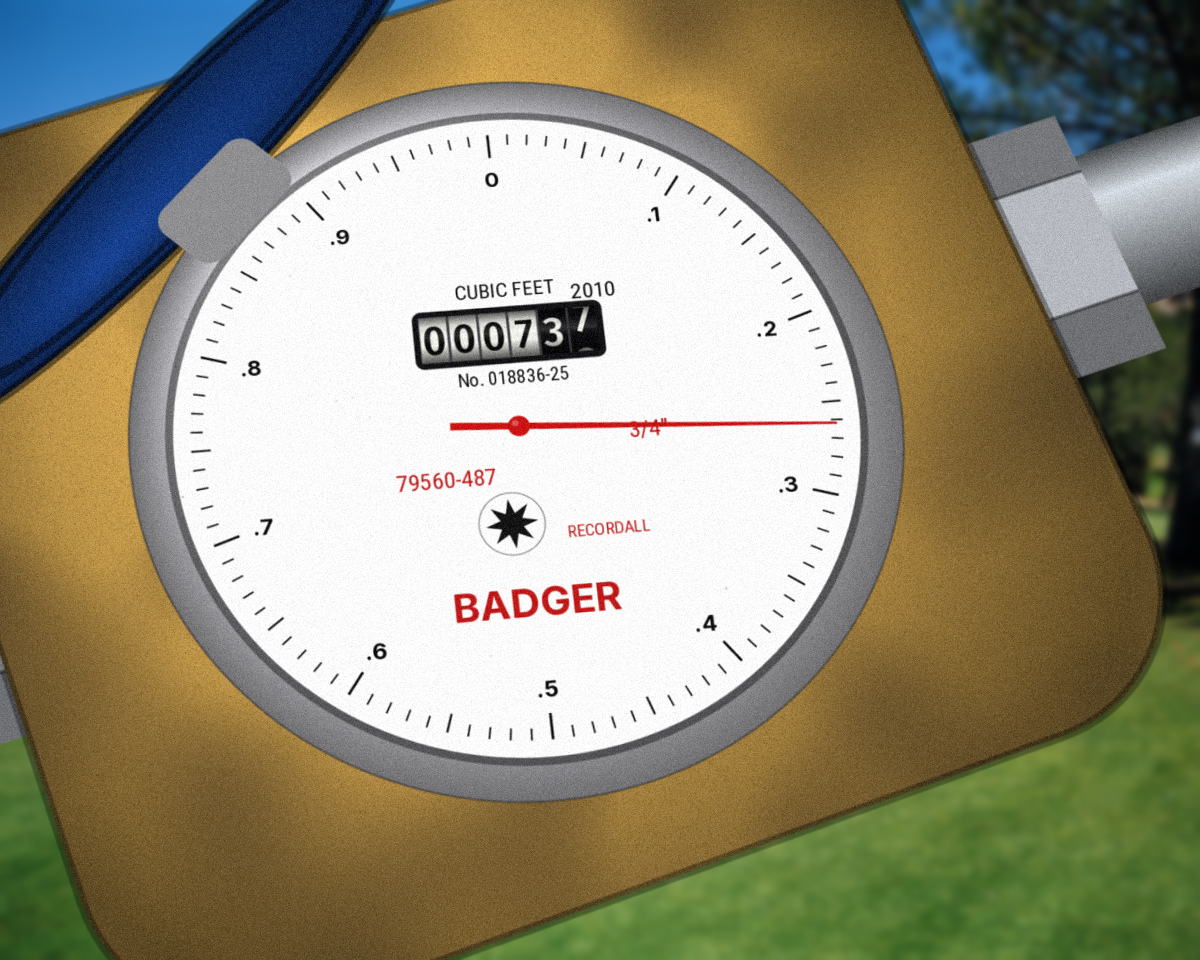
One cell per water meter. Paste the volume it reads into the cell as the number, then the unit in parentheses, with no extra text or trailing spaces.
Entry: 737.26 (ft³)
